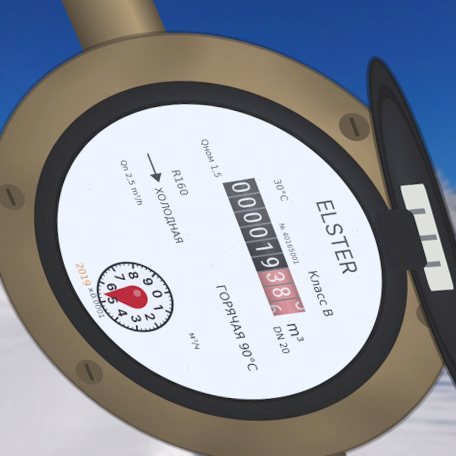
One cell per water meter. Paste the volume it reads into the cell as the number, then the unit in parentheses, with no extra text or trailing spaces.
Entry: 19.3855 (m³)
